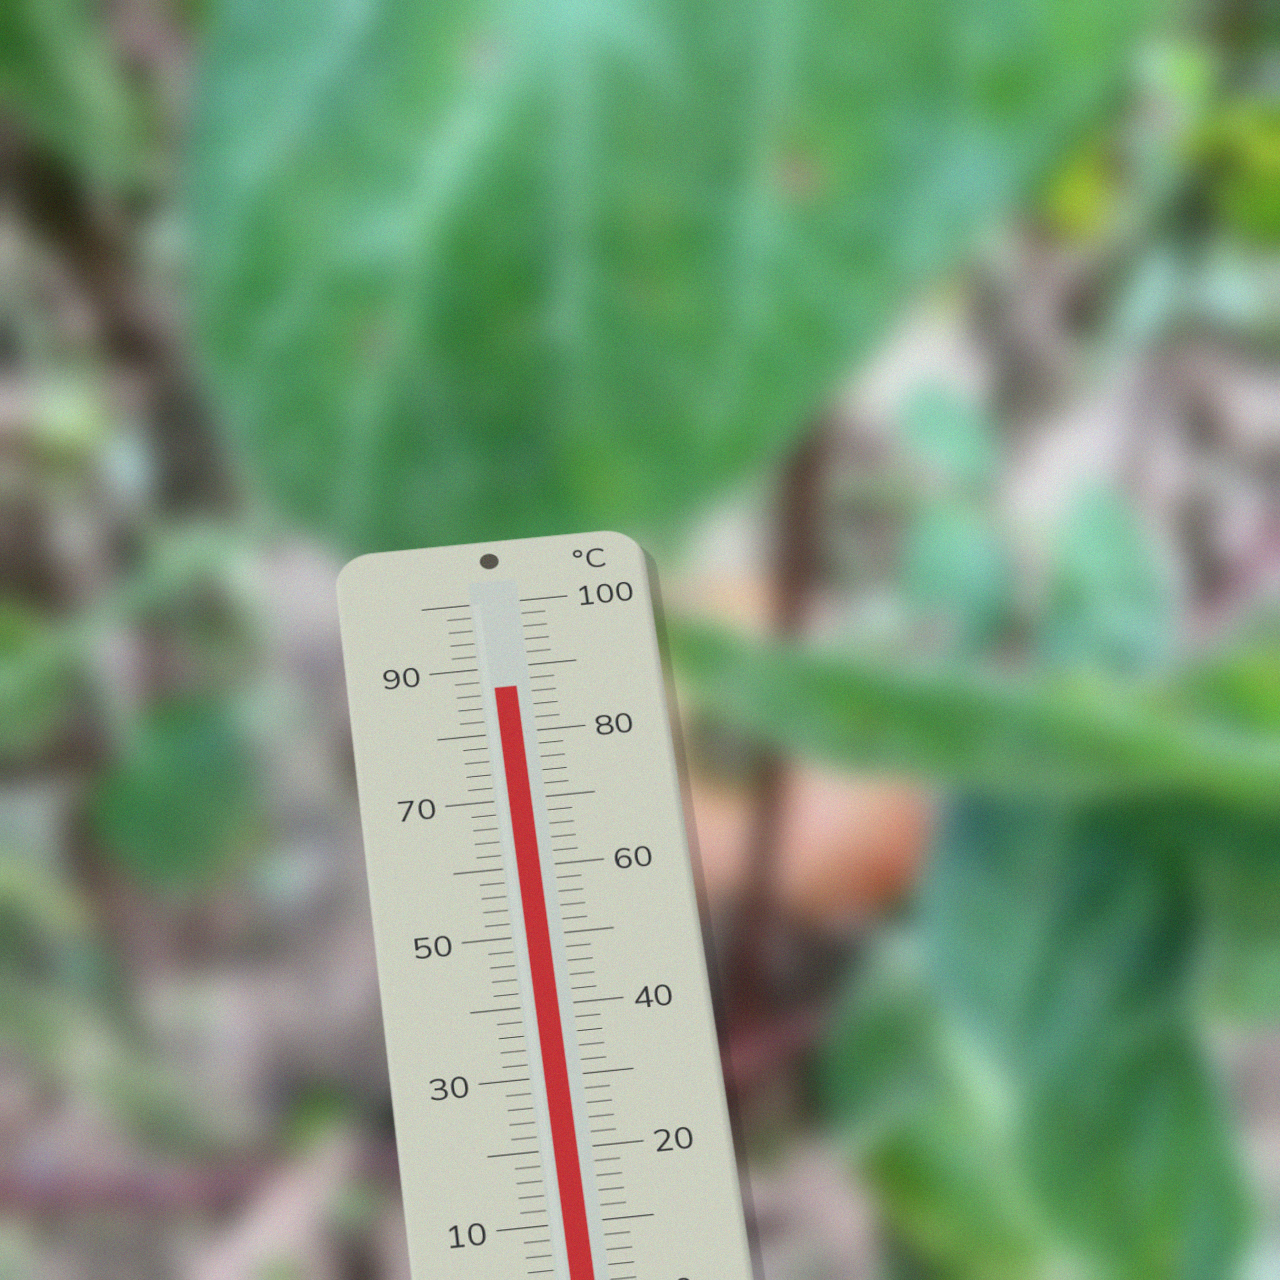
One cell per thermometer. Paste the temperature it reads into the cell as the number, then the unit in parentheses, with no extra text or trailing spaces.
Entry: 87 (°C)
